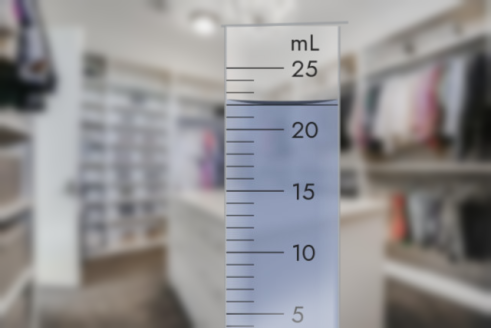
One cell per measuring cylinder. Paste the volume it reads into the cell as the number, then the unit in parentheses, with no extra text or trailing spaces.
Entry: 22 (mL)
